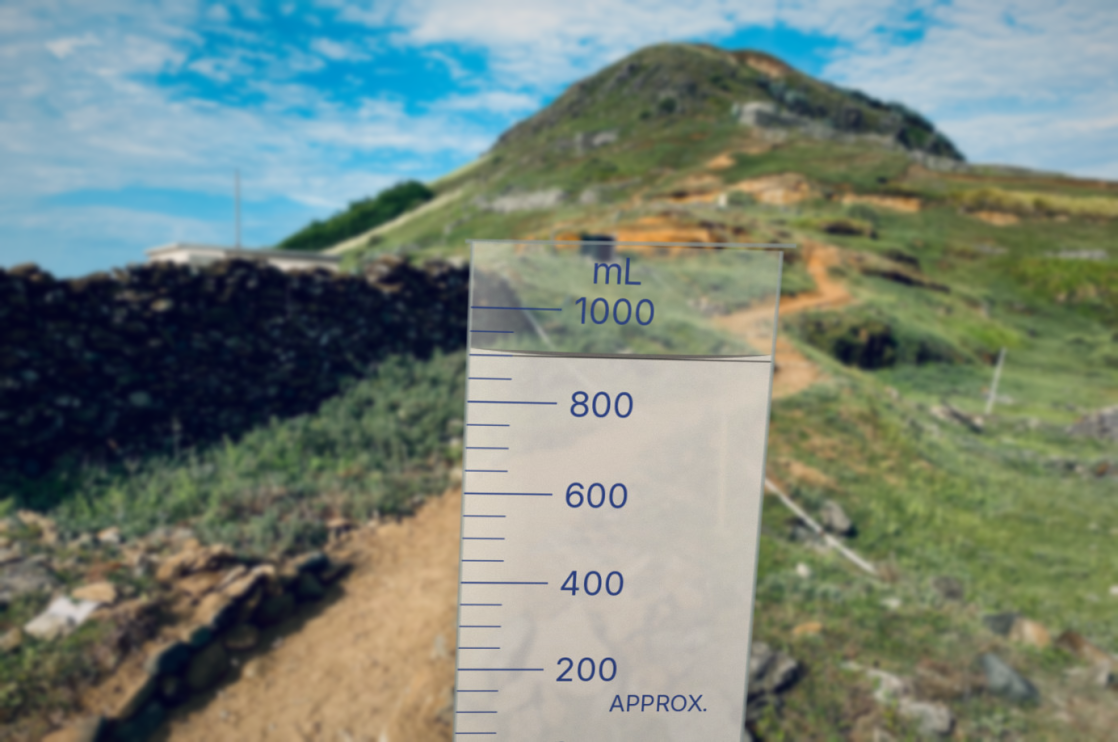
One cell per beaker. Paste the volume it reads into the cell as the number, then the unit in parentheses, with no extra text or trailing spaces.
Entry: 900 (mL)
